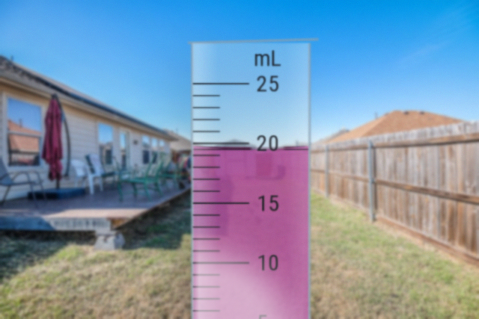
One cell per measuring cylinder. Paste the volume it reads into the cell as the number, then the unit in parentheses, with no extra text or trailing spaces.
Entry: 19.5 (mL)
